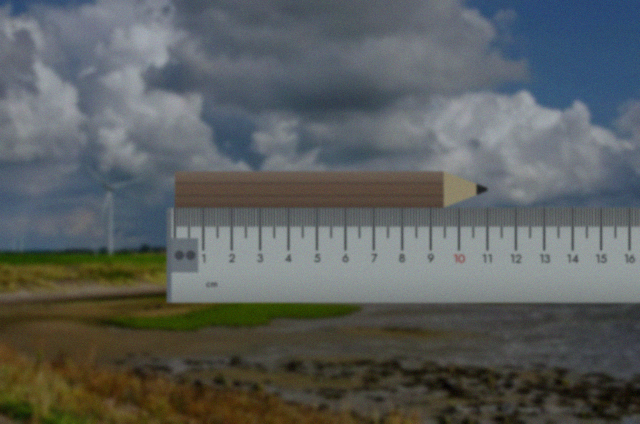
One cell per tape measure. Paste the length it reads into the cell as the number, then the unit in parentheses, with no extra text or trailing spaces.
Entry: 11 (cm)
